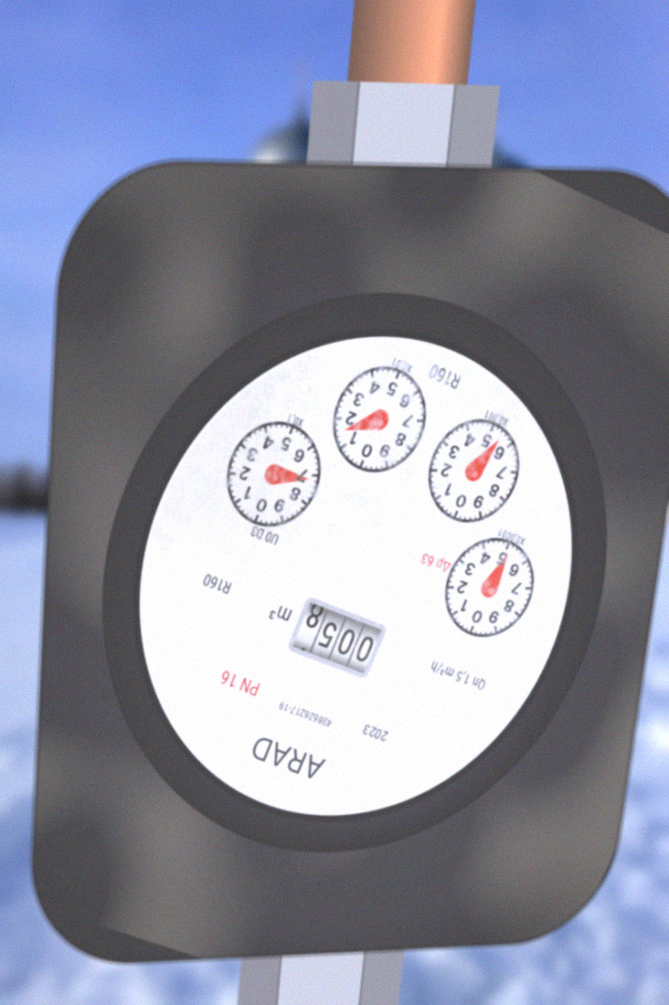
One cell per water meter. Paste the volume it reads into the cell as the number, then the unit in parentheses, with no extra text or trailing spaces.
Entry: 57.7155 (m³)
